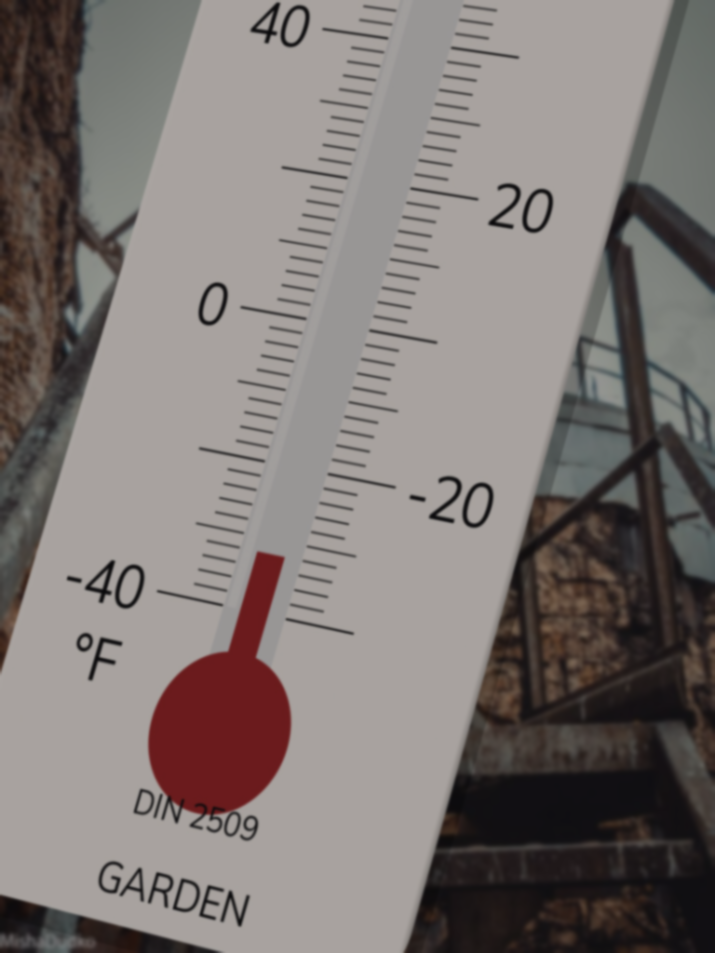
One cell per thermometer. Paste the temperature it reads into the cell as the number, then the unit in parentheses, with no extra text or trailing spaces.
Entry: -32 (°F)
